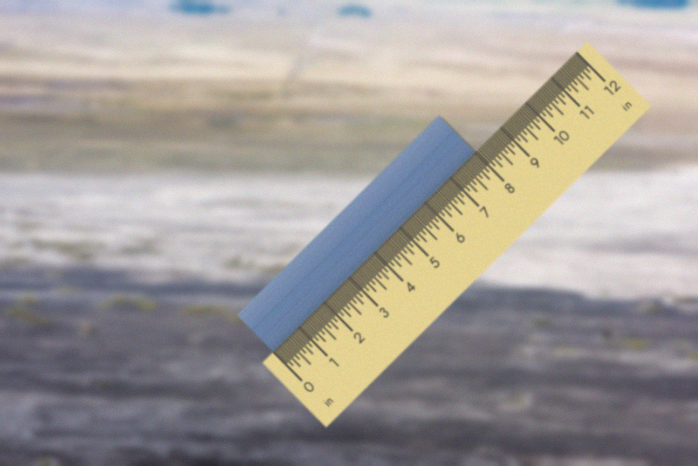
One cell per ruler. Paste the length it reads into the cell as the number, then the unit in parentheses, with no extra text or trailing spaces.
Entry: 8 (in)
